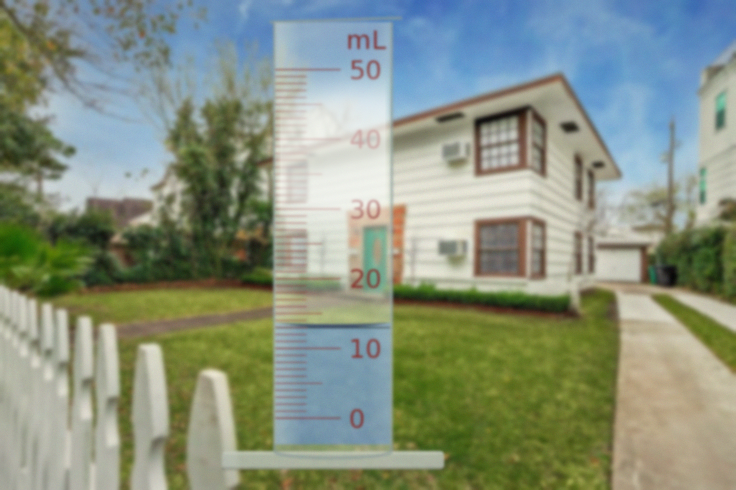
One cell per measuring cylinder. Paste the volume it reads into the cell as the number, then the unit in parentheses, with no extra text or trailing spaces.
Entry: 13 (mL)
